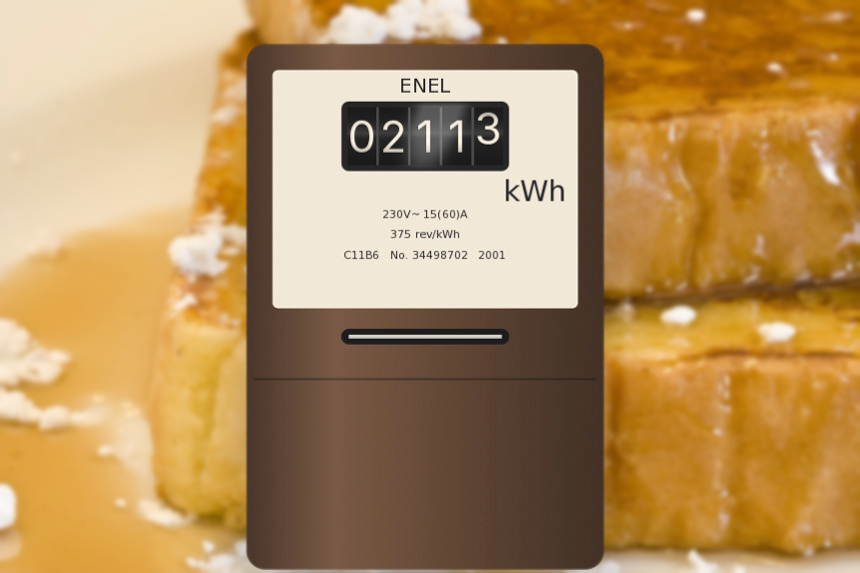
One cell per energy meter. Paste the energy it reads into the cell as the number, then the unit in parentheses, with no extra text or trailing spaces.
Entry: 2113 (kWh)
